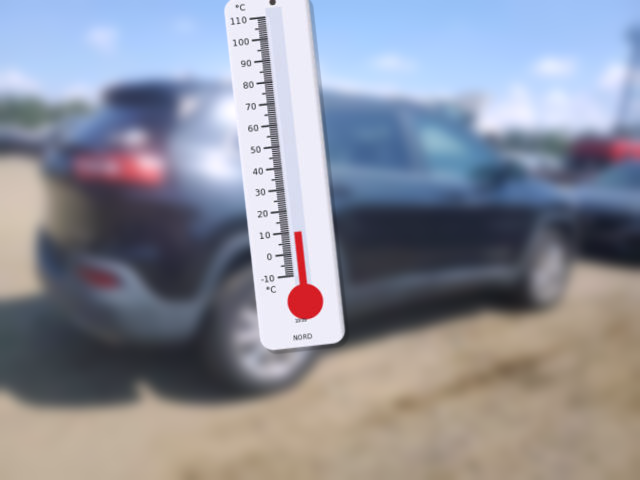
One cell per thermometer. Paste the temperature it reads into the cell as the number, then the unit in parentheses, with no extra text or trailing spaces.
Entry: 10 (°C)
